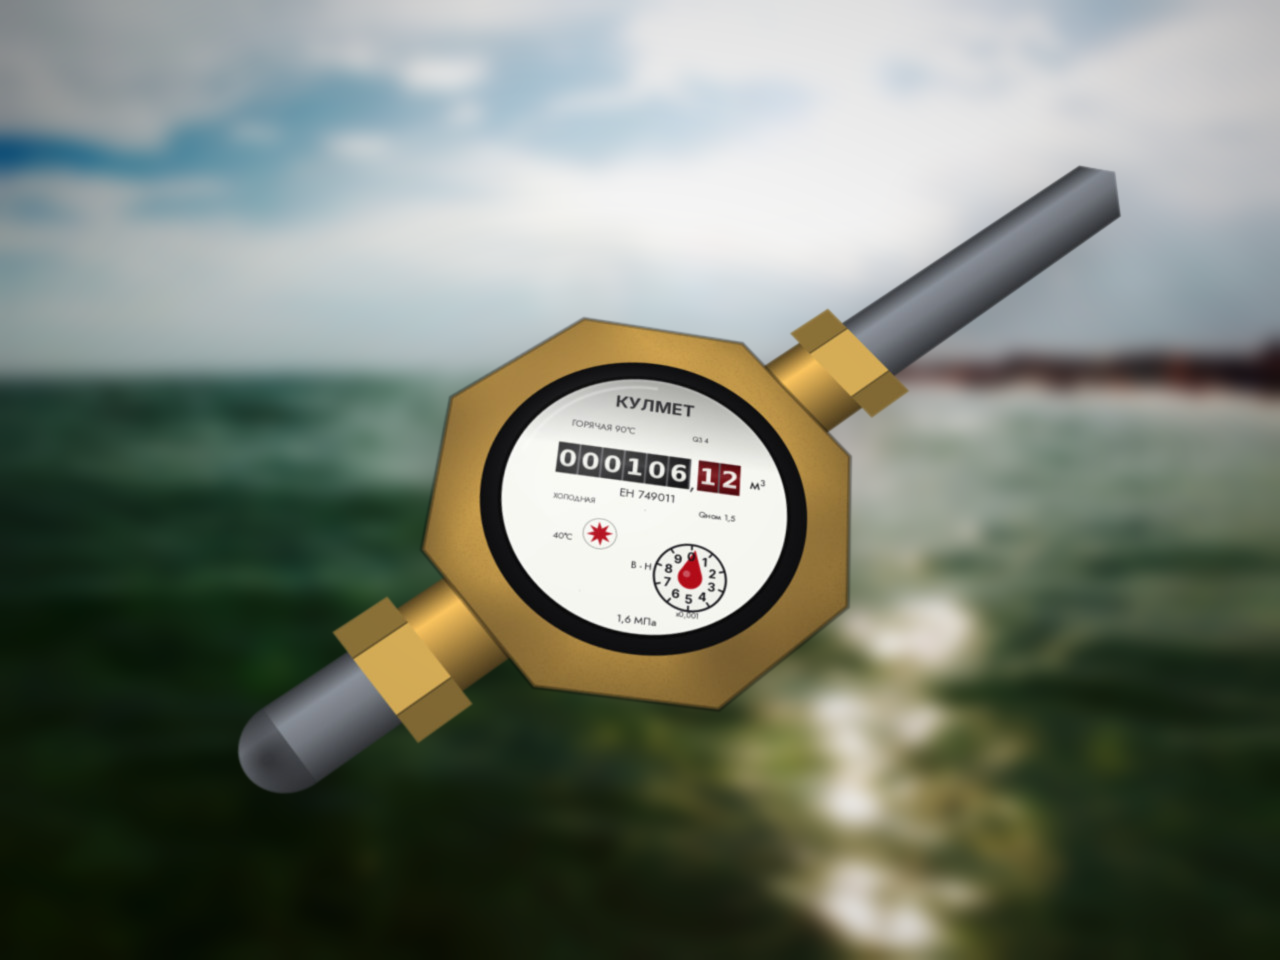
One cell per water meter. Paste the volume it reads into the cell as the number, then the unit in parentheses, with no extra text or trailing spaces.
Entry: 106.120 (m³)
